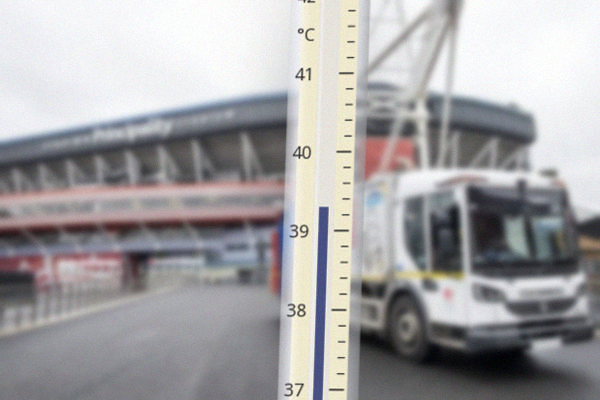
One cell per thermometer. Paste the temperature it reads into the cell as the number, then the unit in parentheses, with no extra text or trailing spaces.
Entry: 39.3 (°C)
